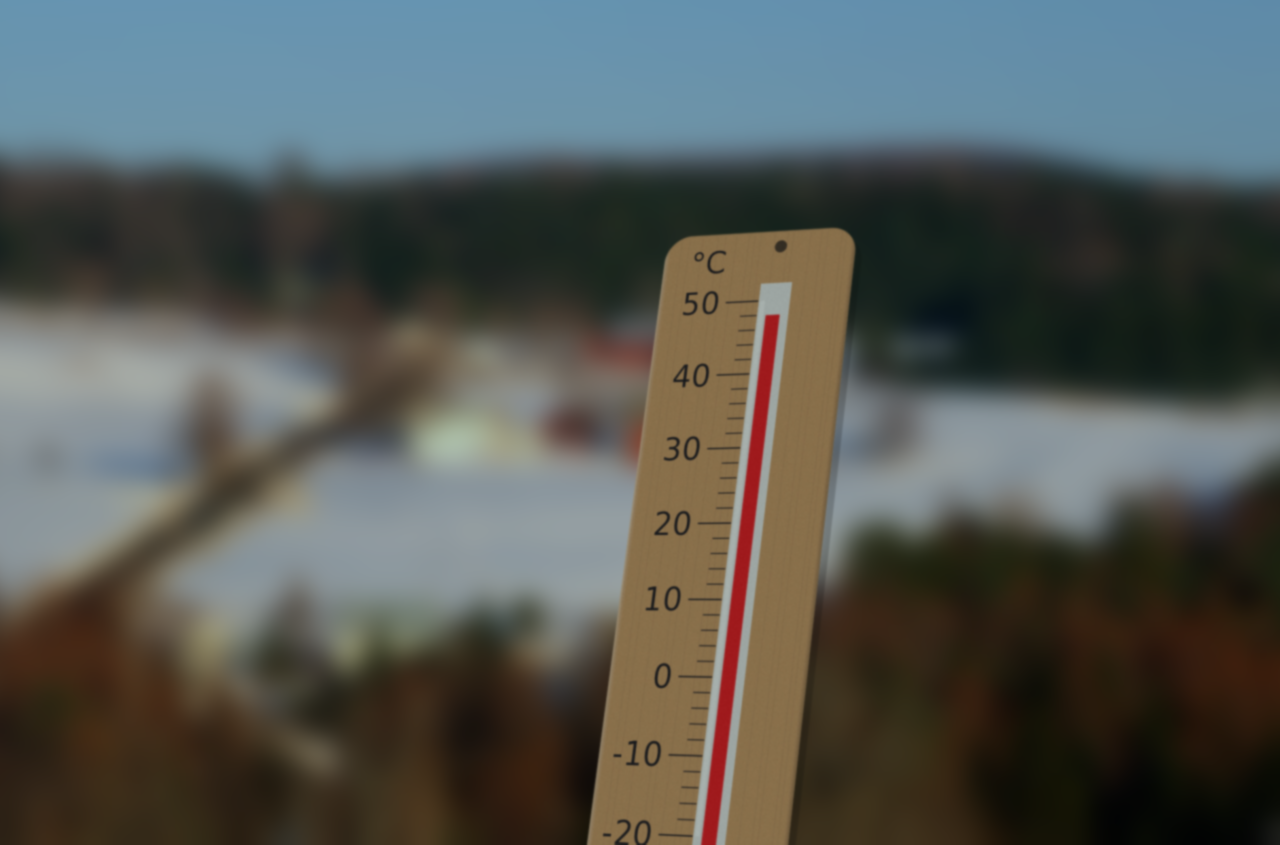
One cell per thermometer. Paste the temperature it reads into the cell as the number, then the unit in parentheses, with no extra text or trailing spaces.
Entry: 48 (°C)
